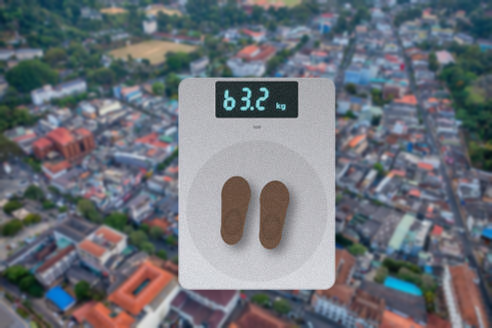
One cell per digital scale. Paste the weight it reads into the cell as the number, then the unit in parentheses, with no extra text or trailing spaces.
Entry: 63.2 (kg)
